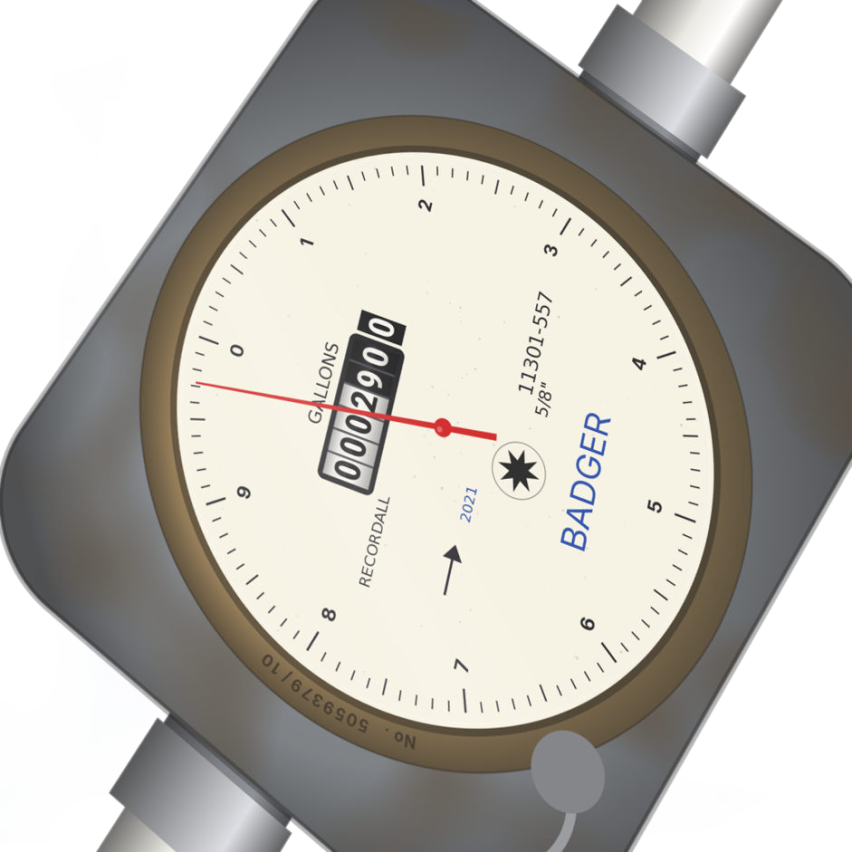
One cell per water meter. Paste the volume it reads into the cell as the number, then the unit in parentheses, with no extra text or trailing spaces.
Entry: 2899.7 (gal)
